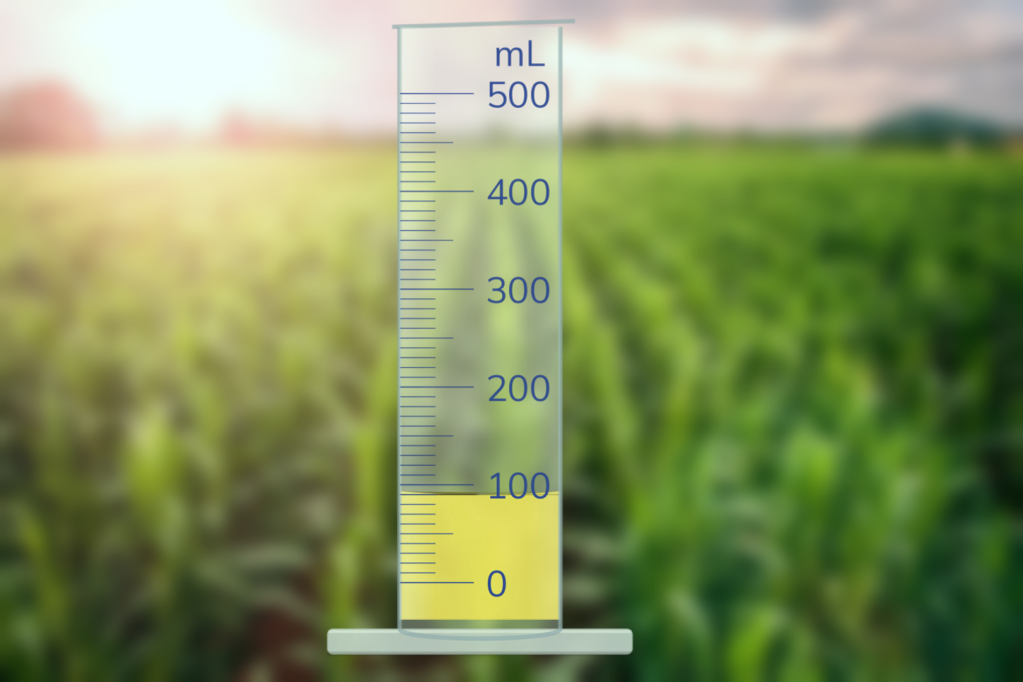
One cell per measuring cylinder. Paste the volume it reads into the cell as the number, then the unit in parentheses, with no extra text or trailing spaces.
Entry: 90 (mL)
